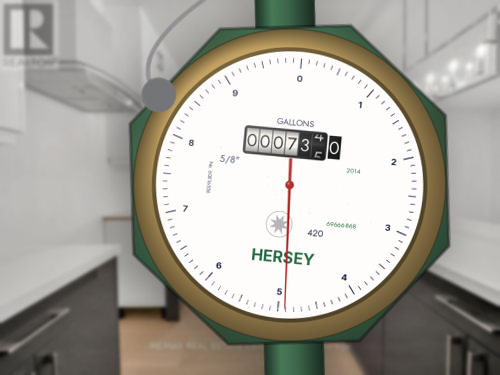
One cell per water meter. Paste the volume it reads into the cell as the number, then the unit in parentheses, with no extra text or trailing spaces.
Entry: 7344.9 (gal)
